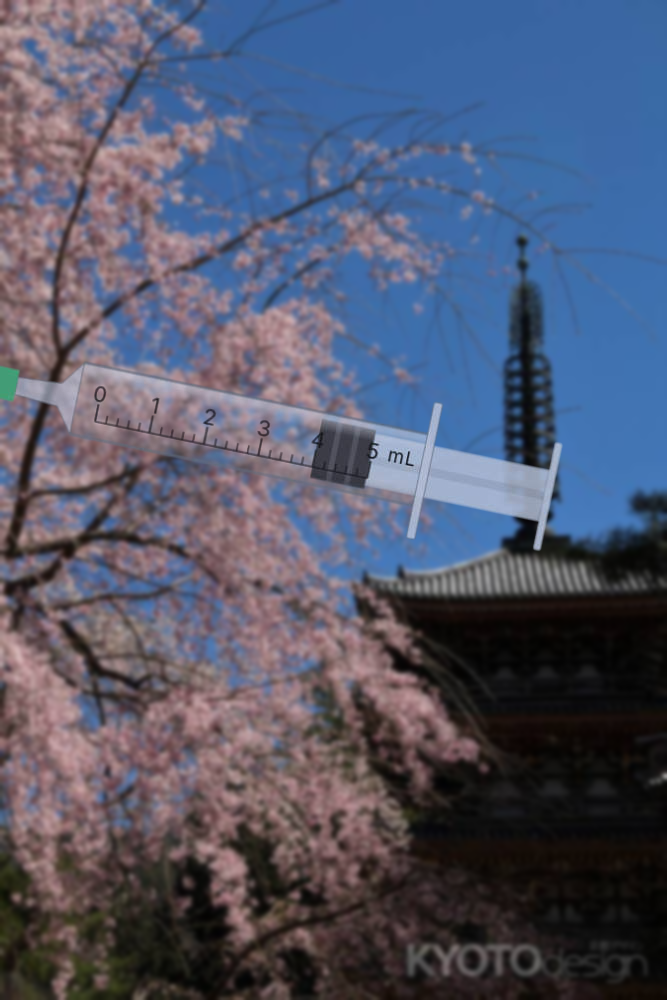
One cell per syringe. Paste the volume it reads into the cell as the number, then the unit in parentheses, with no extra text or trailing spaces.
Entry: 4 (mL)
